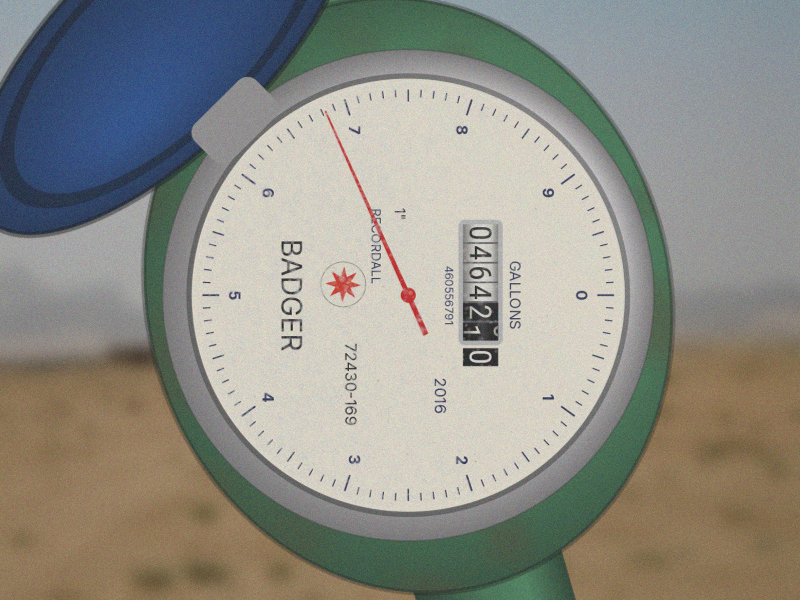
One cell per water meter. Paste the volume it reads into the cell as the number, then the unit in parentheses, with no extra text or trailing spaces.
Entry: 464206.8 (gal)
